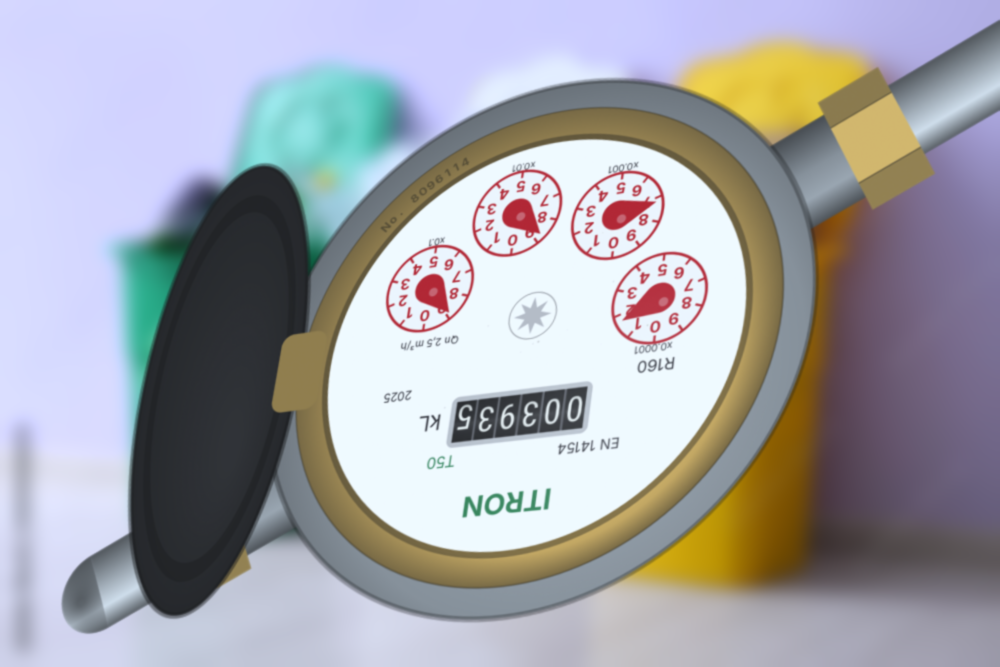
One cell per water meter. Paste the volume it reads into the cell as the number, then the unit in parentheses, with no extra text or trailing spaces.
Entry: 3934.8871 (kL)
